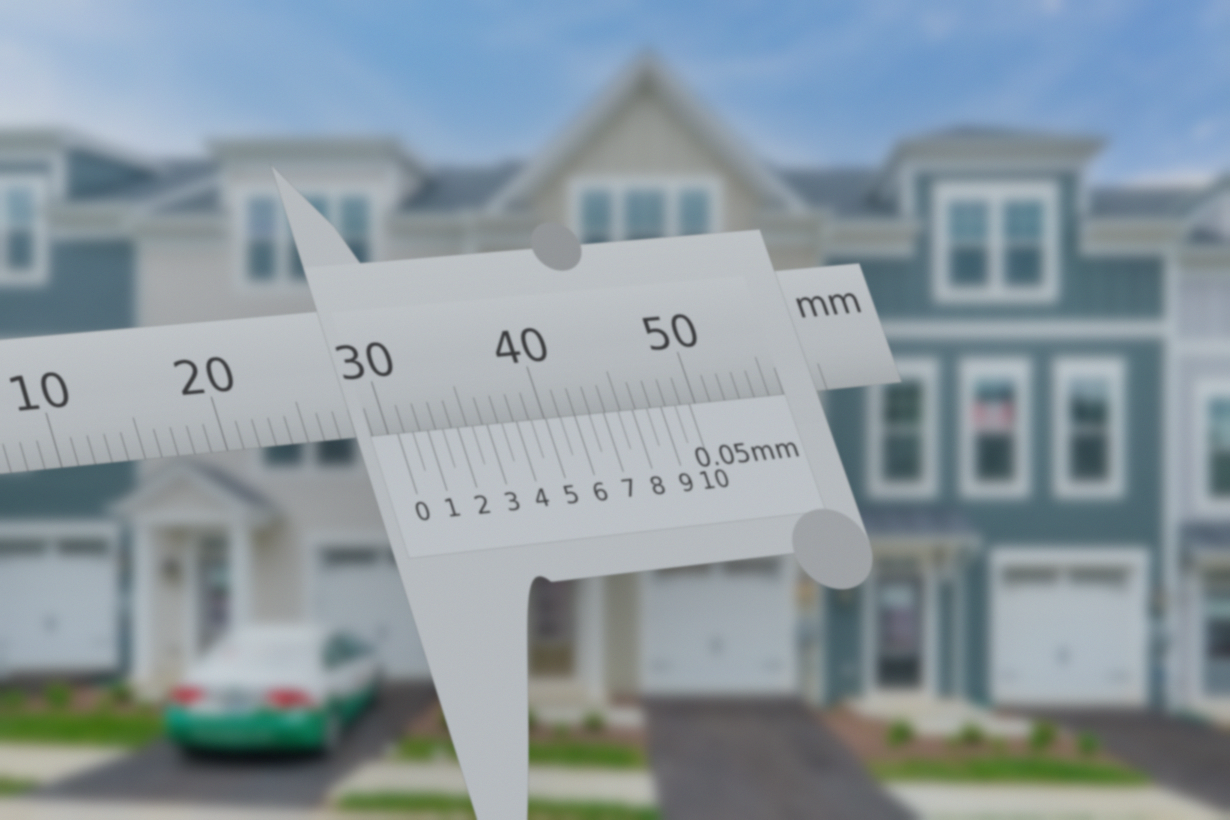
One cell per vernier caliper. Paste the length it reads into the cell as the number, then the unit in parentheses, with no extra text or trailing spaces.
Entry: 30.6 (mm)
